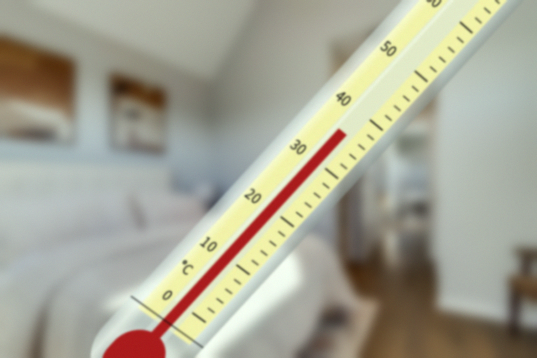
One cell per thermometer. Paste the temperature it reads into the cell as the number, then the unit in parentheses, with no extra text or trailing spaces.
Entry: 36 (°C)
